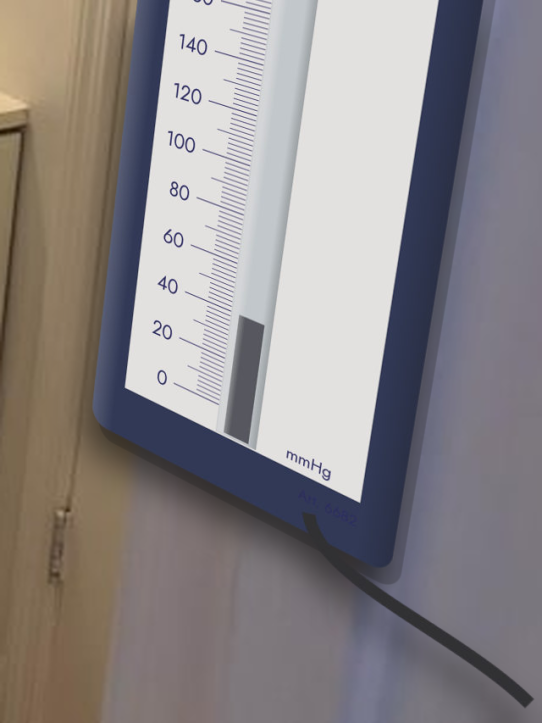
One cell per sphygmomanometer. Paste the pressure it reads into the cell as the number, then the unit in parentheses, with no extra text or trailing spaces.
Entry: 40 (mmHg)
